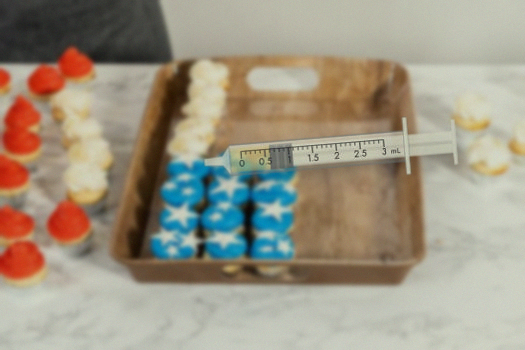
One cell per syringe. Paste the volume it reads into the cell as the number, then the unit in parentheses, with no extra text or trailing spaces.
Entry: 0.6 (mL)
